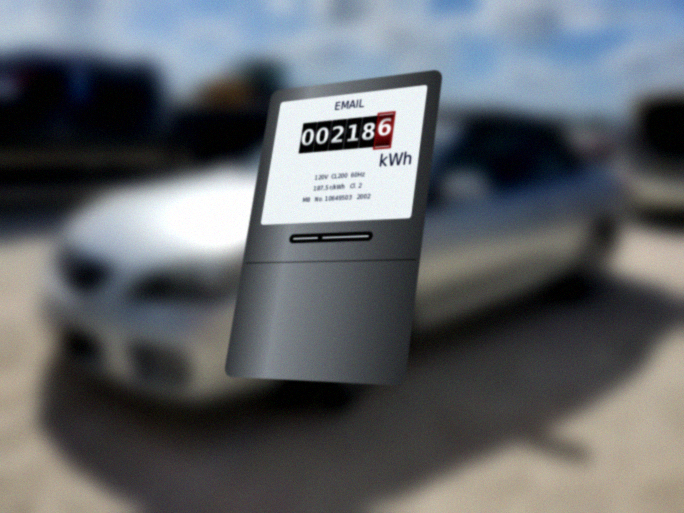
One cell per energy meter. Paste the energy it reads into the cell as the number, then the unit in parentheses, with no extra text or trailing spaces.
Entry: 218.6 (kWh)
